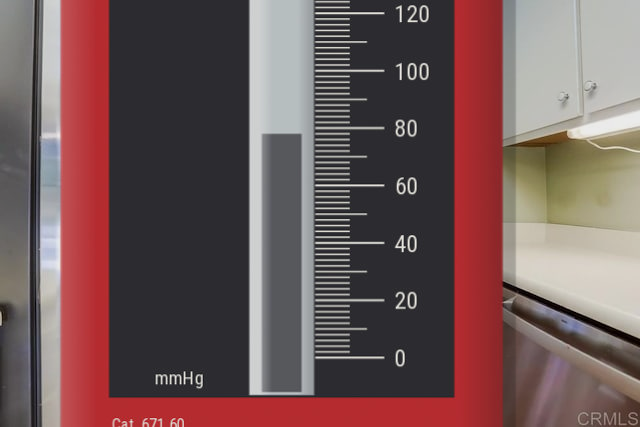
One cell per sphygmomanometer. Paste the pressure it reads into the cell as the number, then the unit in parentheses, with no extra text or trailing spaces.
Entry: 78 (mmHg)
